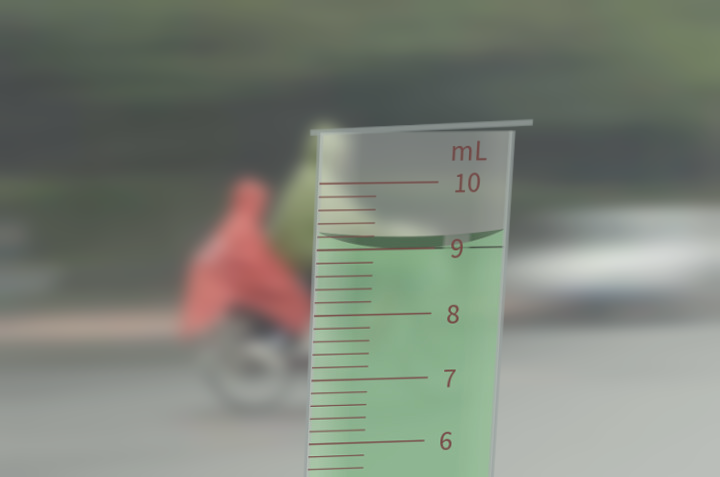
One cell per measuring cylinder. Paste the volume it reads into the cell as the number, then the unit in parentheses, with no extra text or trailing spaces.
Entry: 9 (mL)
